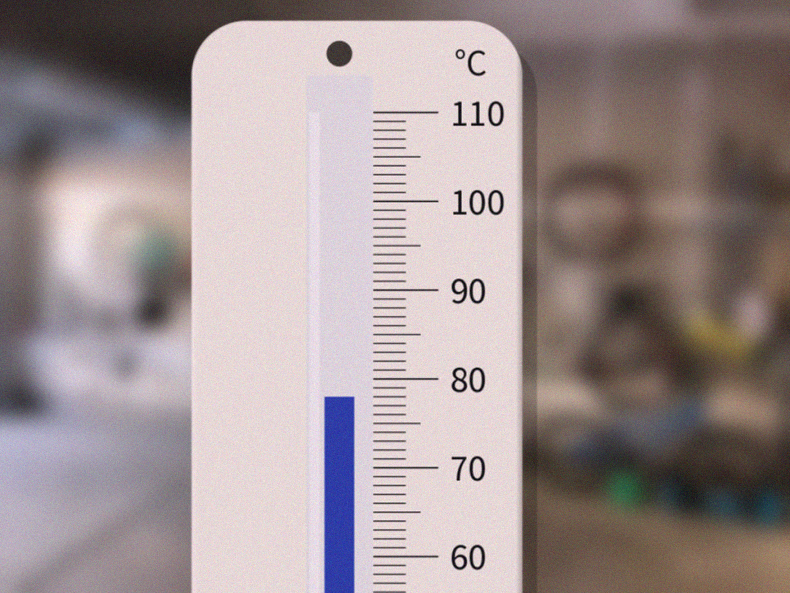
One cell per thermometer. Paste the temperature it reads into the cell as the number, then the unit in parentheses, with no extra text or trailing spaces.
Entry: 78 (°C)
